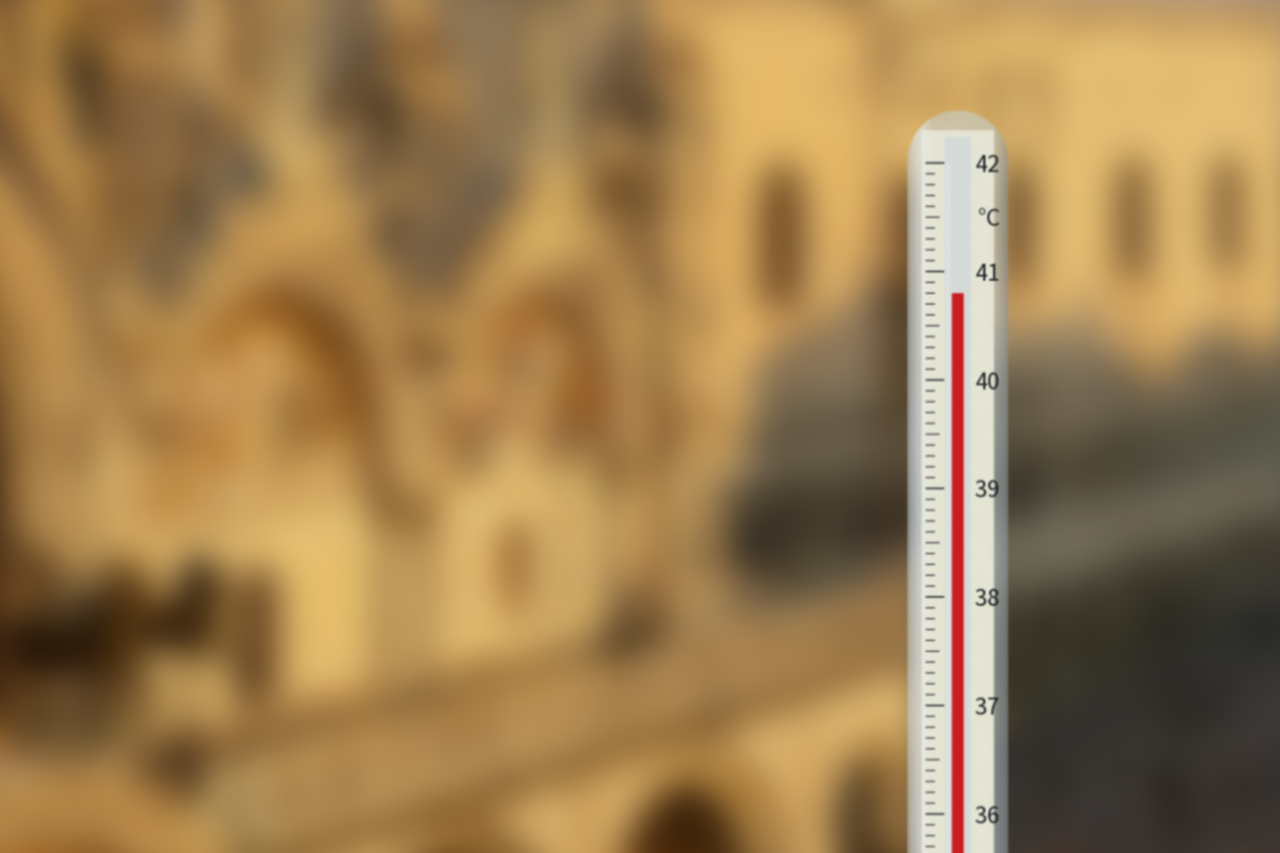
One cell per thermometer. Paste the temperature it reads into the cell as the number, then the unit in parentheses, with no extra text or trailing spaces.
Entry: 40.8 (°C)
